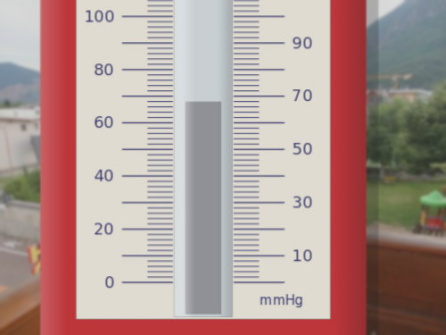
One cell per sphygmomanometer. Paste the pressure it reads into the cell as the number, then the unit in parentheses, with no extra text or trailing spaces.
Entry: 68 (mmHg)
